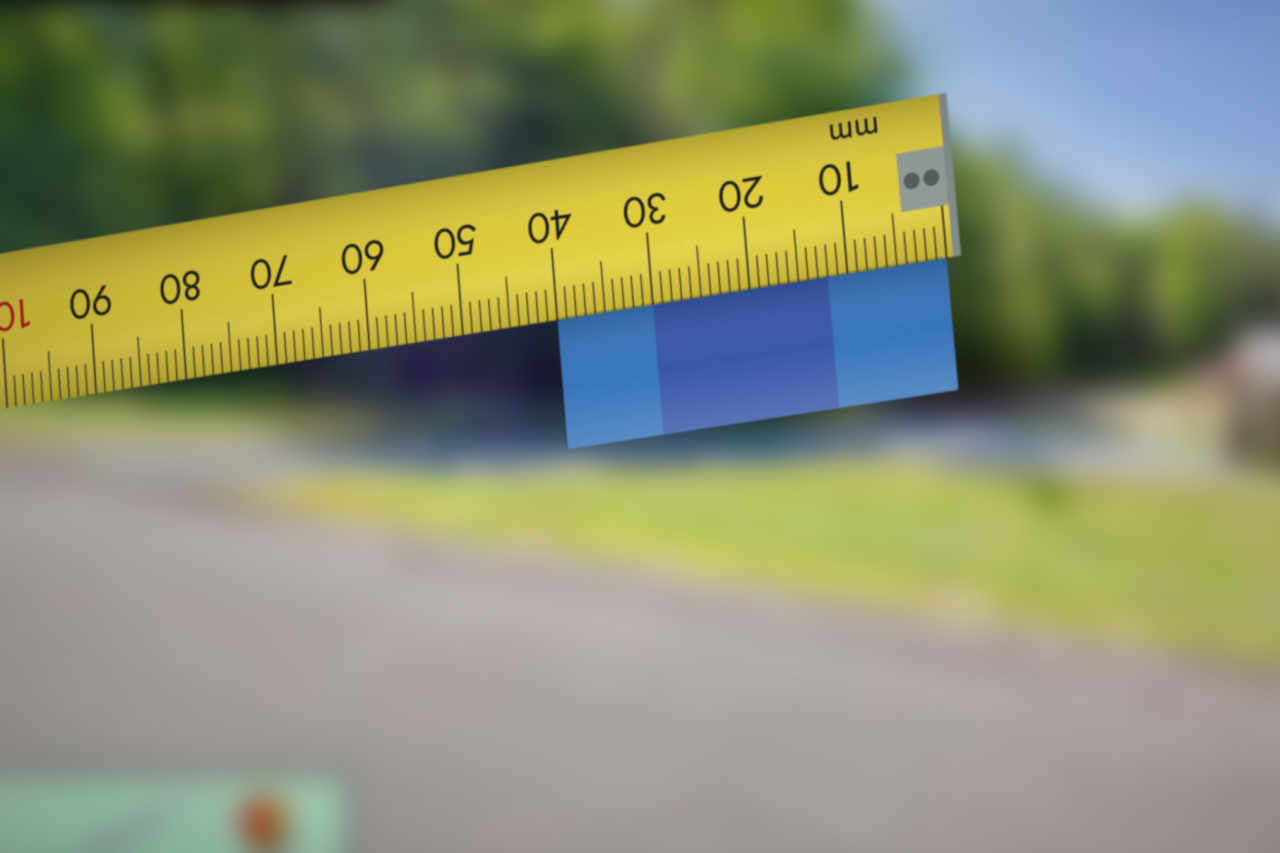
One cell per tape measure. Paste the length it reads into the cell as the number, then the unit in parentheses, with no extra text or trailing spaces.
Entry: 40 (mm)
